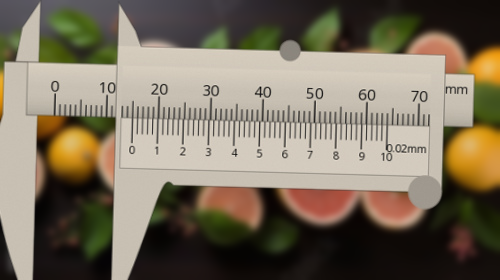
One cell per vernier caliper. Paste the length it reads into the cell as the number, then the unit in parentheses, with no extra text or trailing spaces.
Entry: 15.0 (mm)
